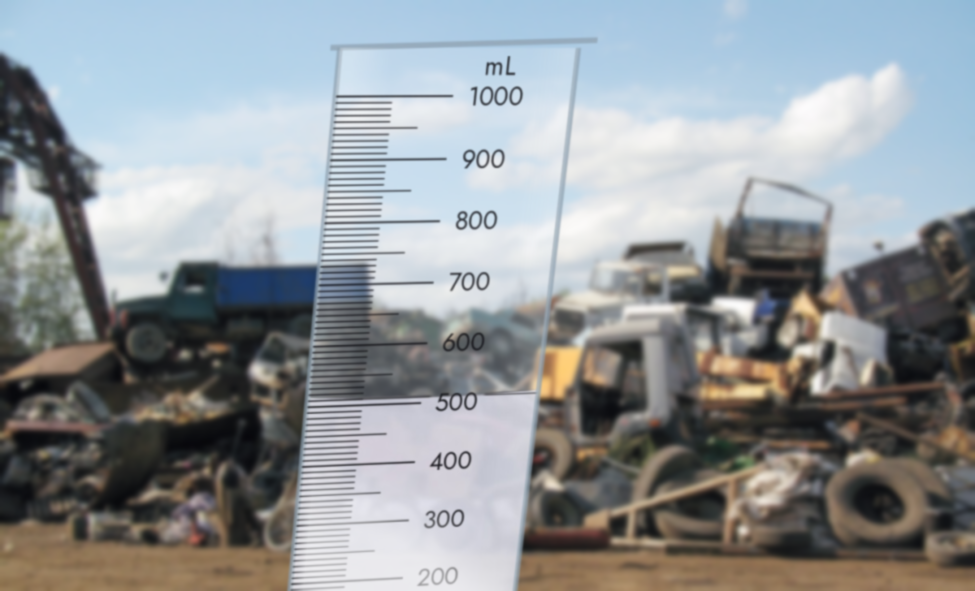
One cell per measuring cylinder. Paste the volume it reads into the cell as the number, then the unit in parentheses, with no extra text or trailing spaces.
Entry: 510 (mL)
